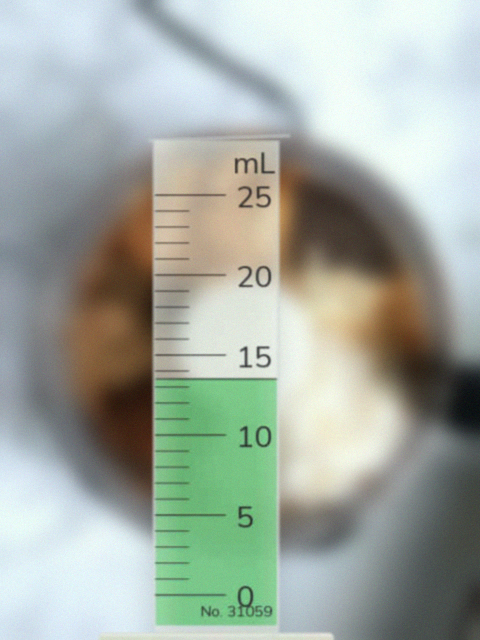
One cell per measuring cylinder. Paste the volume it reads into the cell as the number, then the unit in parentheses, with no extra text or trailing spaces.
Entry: 13.5 (mL)
